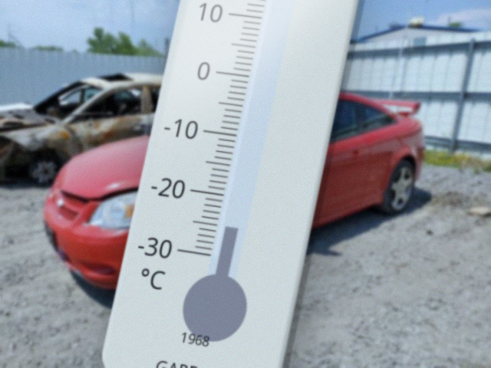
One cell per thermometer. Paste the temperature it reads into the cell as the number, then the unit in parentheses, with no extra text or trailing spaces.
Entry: -25 (°C)
